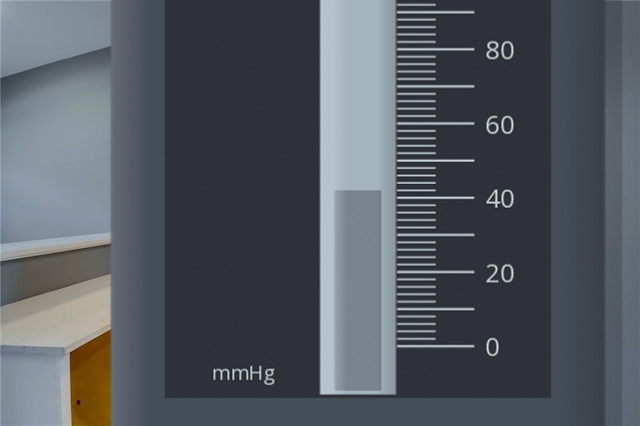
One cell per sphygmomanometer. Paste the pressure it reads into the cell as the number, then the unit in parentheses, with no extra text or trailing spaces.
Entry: 42 (mmHg)
